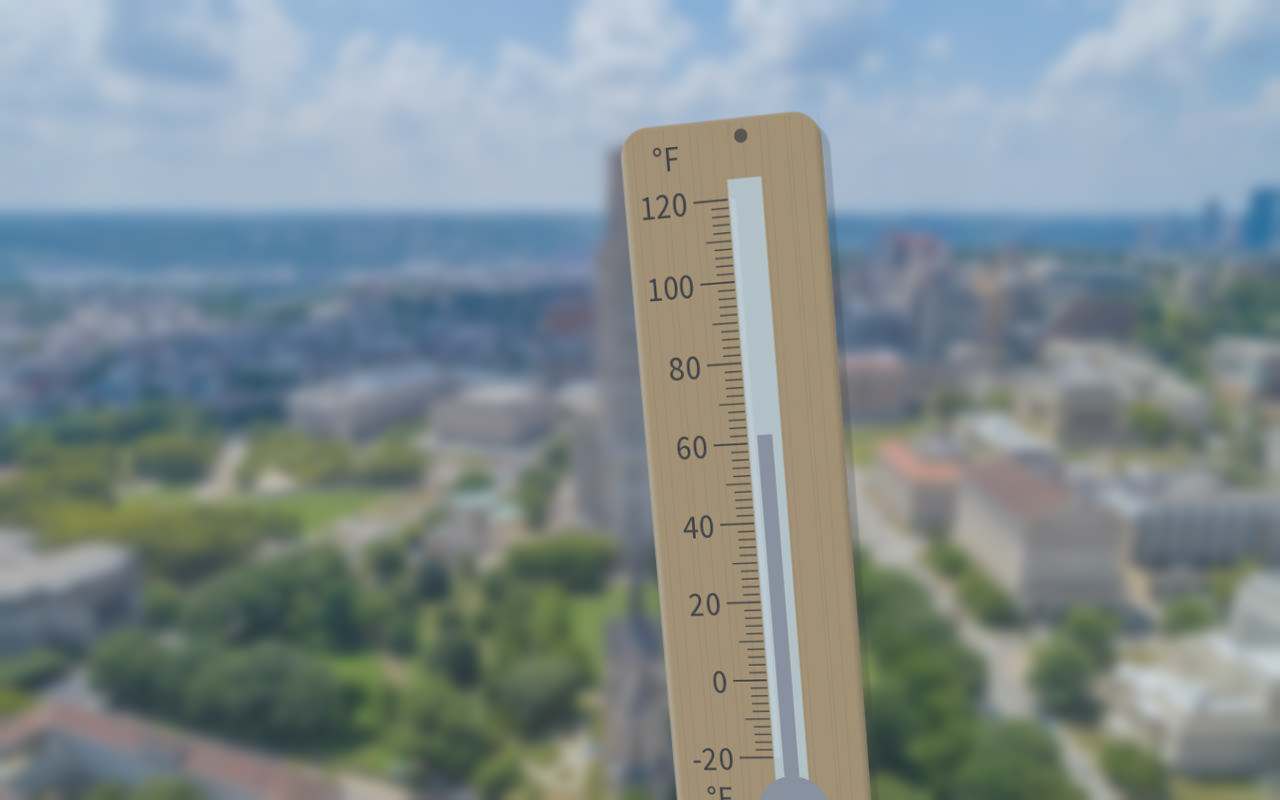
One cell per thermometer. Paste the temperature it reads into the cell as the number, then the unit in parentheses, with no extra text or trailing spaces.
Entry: 62 (°F)
